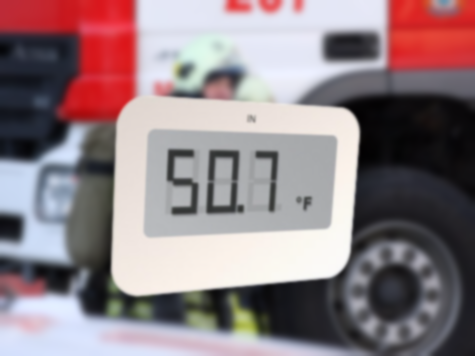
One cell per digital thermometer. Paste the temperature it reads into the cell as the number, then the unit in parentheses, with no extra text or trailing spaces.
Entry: 50.7 (°F)
